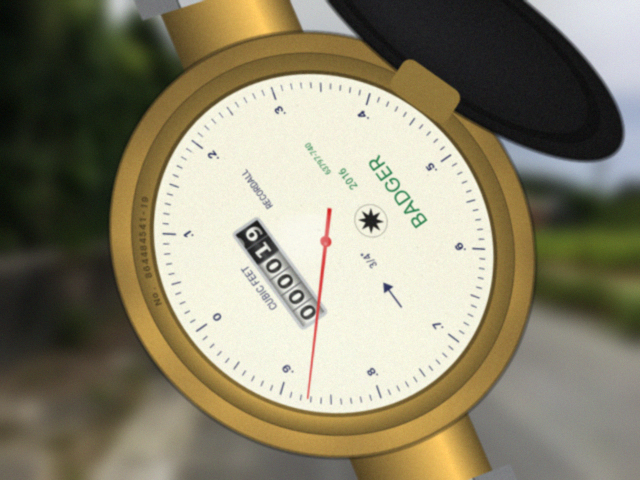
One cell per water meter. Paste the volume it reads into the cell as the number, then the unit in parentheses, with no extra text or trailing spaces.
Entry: 18.87 (ft³)
